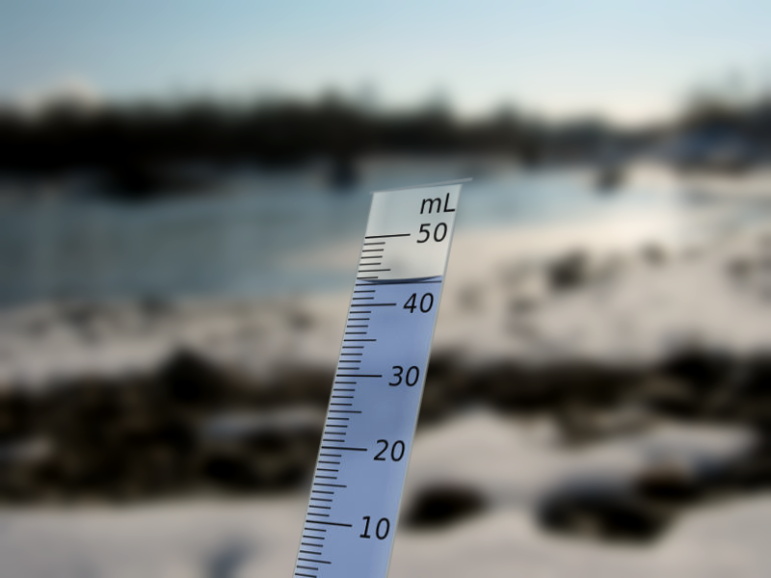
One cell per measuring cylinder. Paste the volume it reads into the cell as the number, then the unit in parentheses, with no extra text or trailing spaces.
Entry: 43 (mL)
